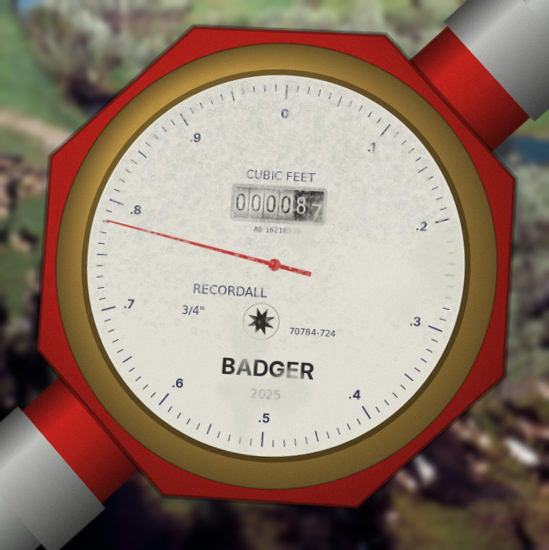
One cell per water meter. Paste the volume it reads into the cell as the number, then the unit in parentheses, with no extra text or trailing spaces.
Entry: 86.78 (ft³)
